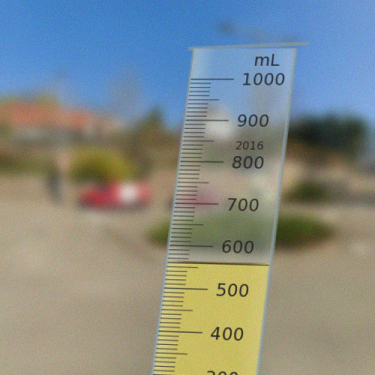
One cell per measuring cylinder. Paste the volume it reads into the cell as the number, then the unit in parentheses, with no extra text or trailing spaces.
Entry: 560 (mL)
